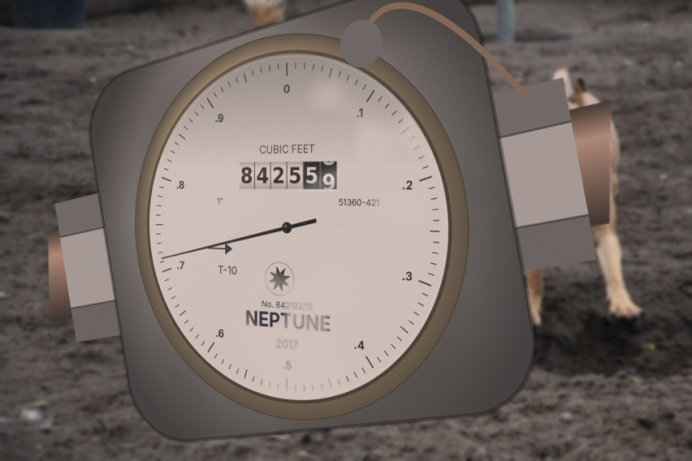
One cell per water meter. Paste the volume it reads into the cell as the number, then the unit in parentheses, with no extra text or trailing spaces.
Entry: 842558.71 (ft³)
